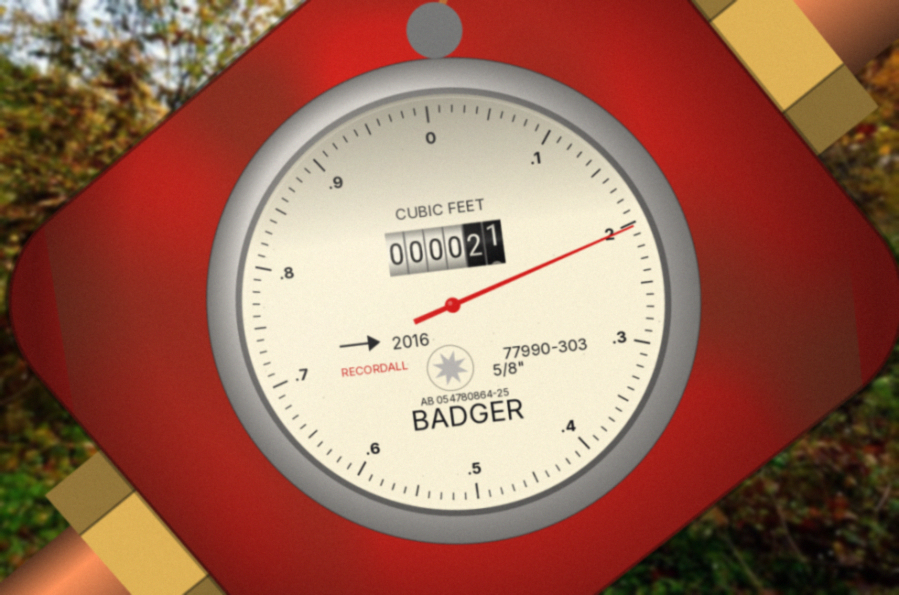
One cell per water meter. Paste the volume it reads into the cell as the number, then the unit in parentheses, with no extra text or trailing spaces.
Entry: 21.20 (ft³)
